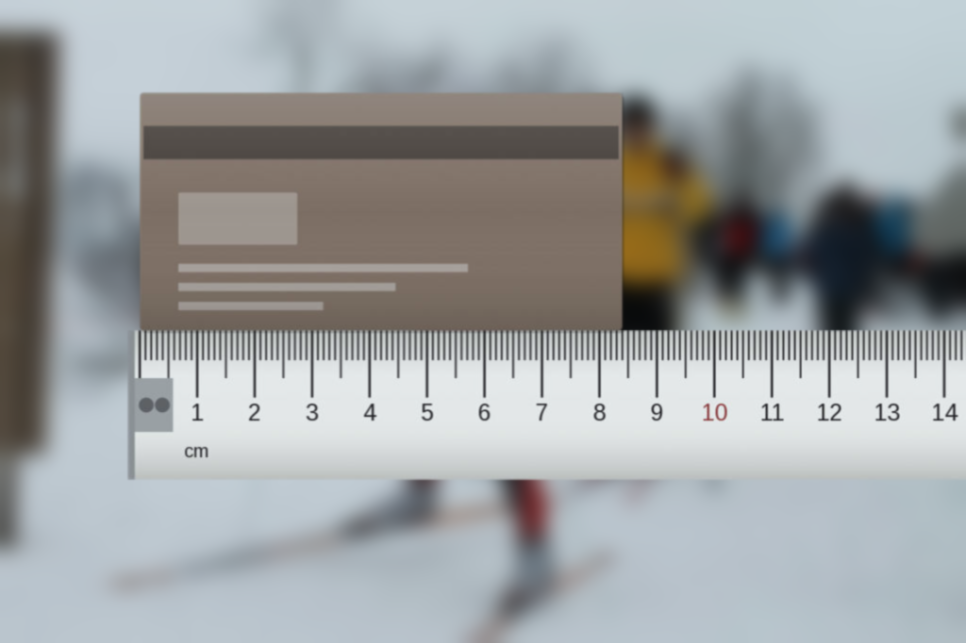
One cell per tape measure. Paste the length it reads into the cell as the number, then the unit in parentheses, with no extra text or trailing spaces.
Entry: 8.4 (cm)
